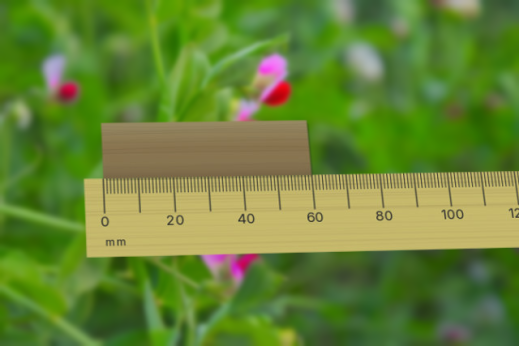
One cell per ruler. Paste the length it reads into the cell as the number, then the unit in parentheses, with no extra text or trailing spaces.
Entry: 60 (mm)
